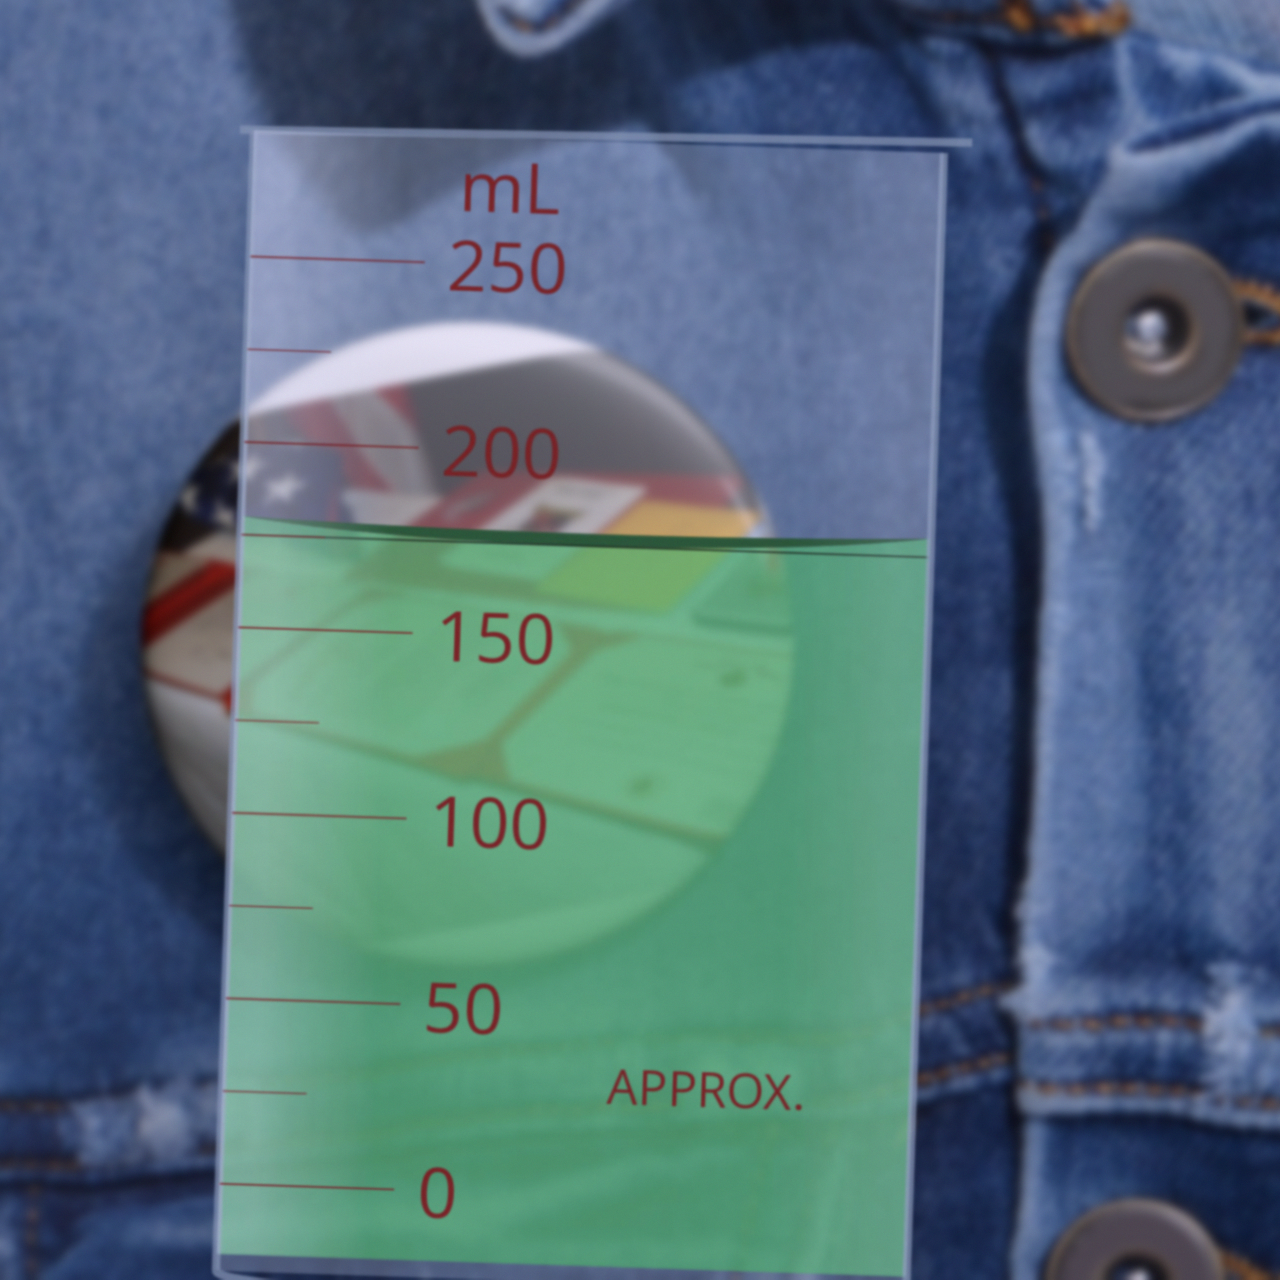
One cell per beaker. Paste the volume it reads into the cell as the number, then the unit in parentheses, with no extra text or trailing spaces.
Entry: 175 (mL)
